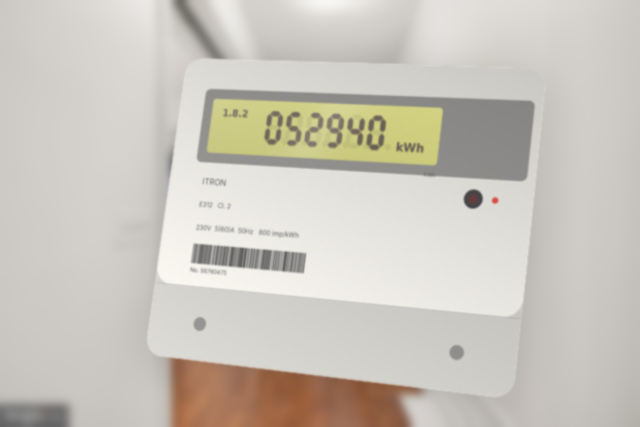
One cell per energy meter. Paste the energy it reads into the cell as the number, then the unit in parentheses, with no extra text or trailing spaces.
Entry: 52940 (kWh)
